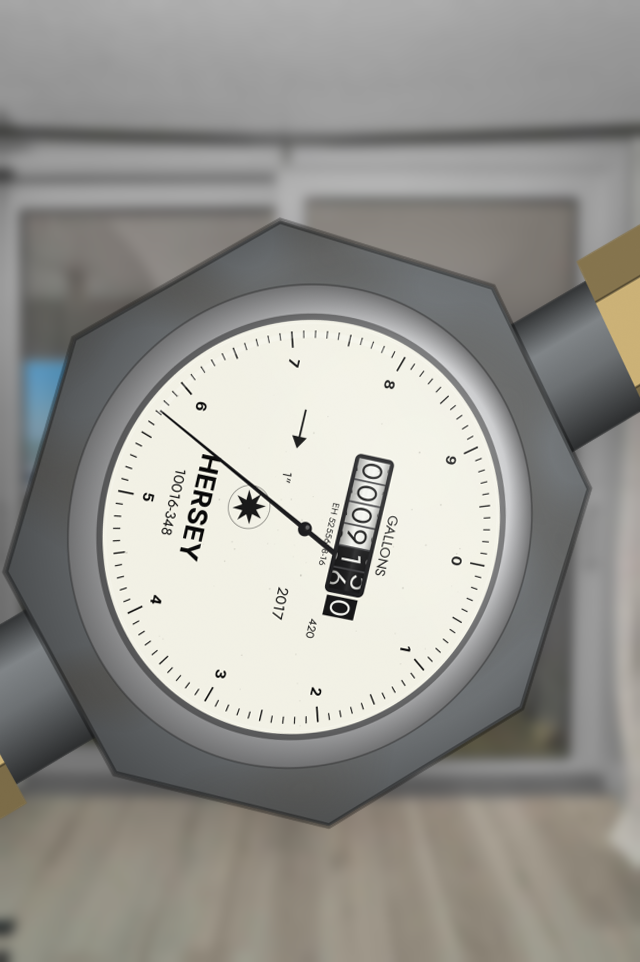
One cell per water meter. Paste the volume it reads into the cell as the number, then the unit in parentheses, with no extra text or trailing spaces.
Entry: 9155.7 (gal)
